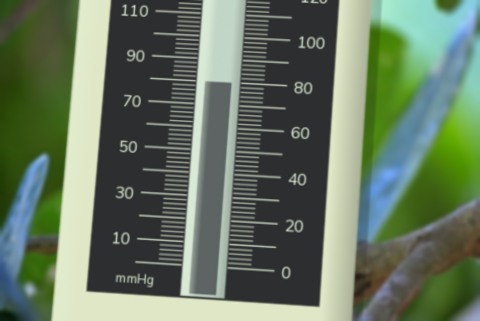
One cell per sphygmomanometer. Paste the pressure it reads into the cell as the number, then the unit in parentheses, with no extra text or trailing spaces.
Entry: 80 (mmHg)
